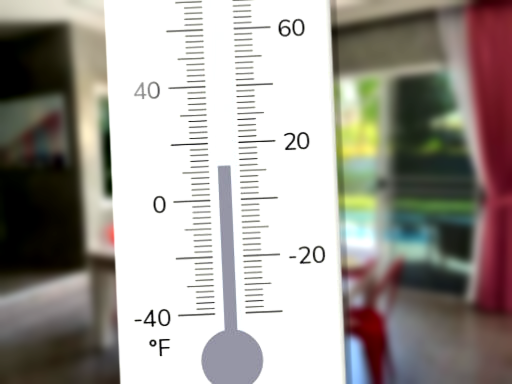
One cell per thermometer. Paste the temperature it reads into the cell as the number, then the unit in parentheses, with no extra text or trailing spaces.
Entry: 12 (°F)
